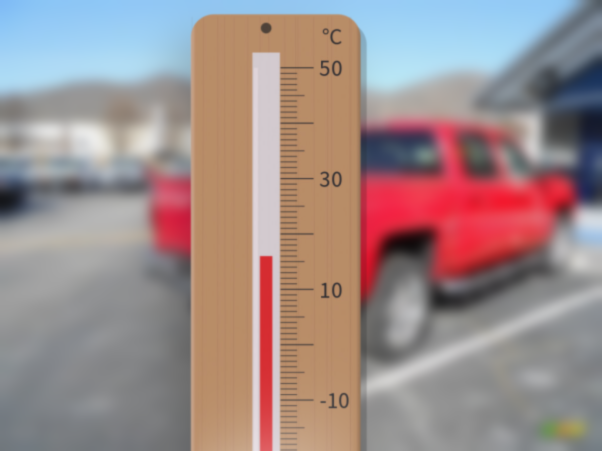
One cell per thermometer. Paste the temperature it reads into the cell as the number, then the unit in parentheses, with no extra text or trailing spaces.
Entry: 16 (°C)
